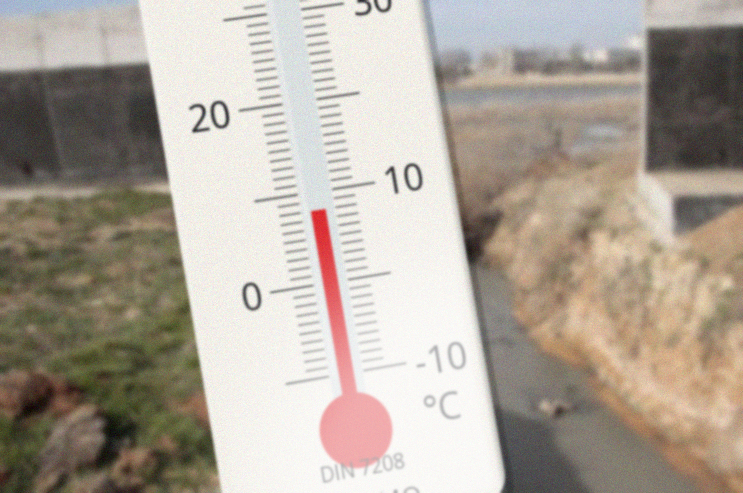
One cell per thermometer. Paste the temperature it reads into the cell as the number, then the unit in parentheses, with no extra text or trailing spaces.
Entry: 8 (°C)
